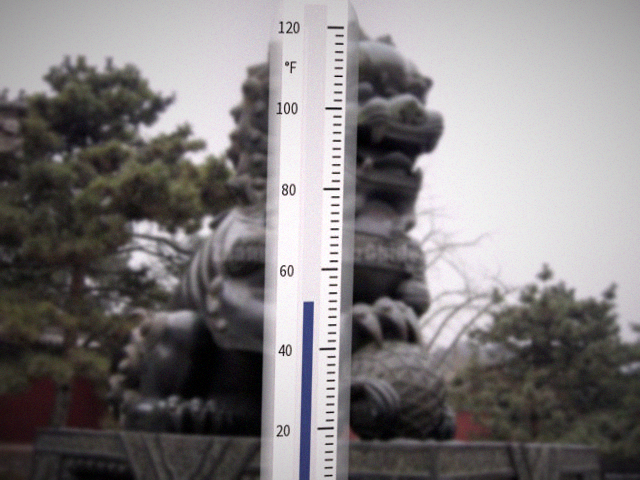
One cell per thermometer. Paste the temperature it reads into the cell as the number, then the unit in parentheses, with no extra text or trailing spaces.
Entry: 52 (°F)
